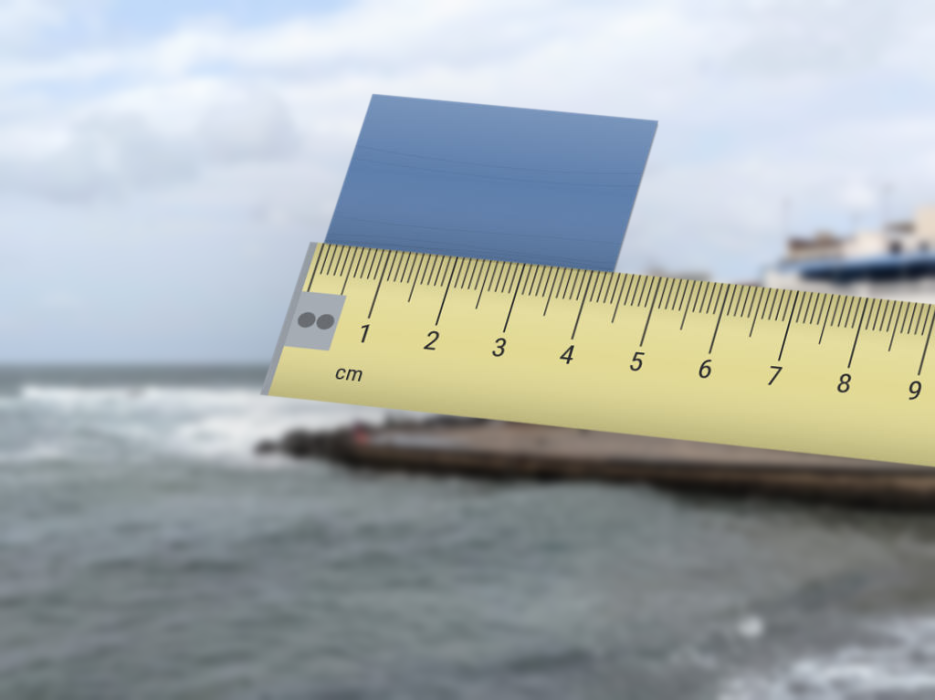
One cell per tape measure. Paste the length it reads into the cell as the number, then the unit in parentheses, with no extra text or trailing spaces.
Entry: 4.3 (cm)
